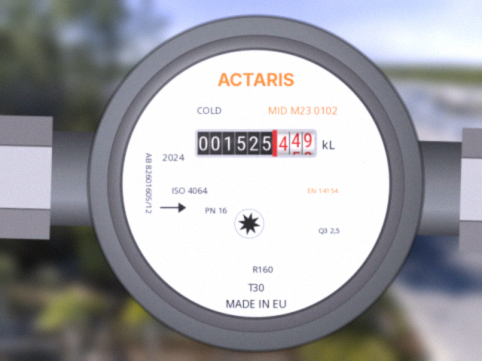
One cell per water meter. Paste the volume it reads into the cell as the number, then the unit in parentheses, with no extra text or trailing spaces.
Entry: 1525.449 (kL)
